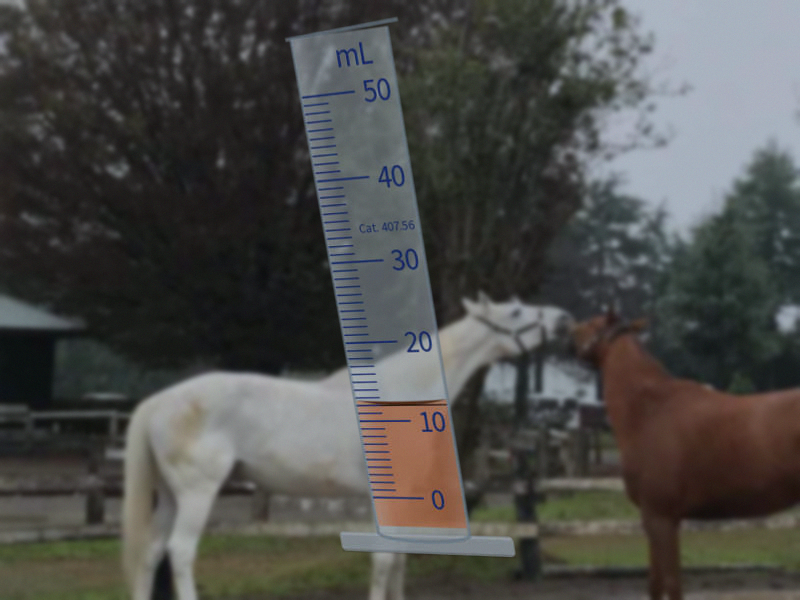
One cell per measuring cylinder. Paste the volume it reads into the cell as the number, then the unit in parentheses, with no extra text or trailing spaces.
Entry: 12 (mL)
